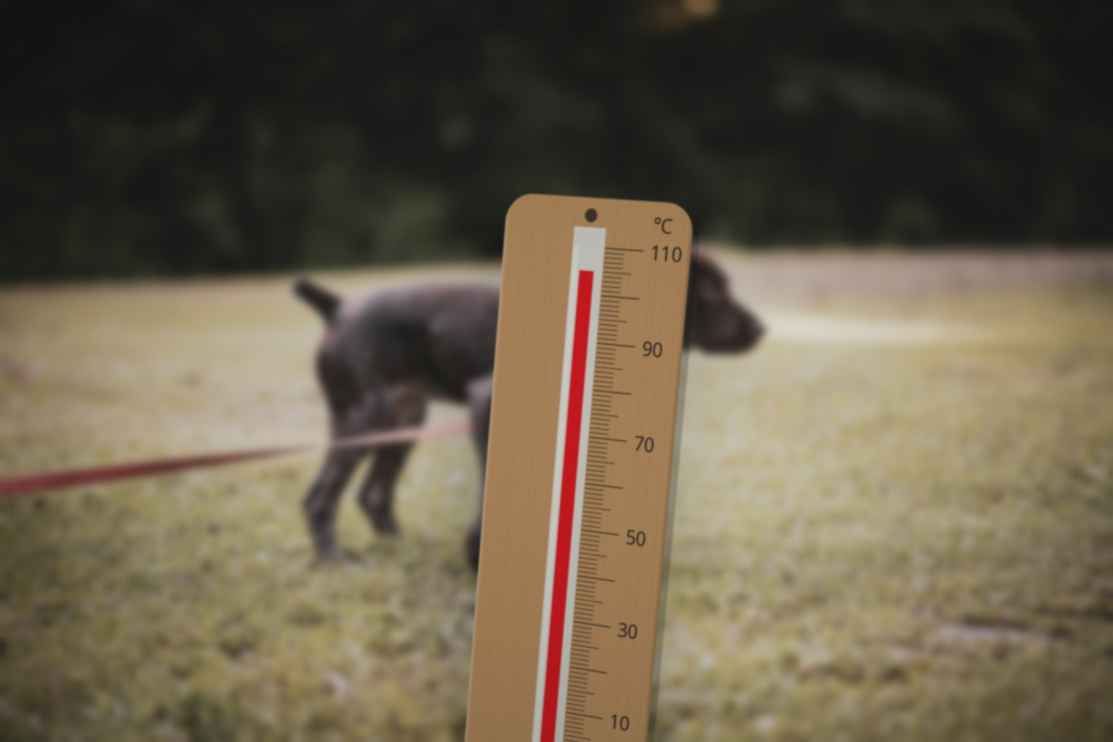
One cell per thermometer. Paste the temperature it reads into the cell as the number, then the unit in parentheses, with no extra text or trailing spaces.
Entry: 105 (°C)
